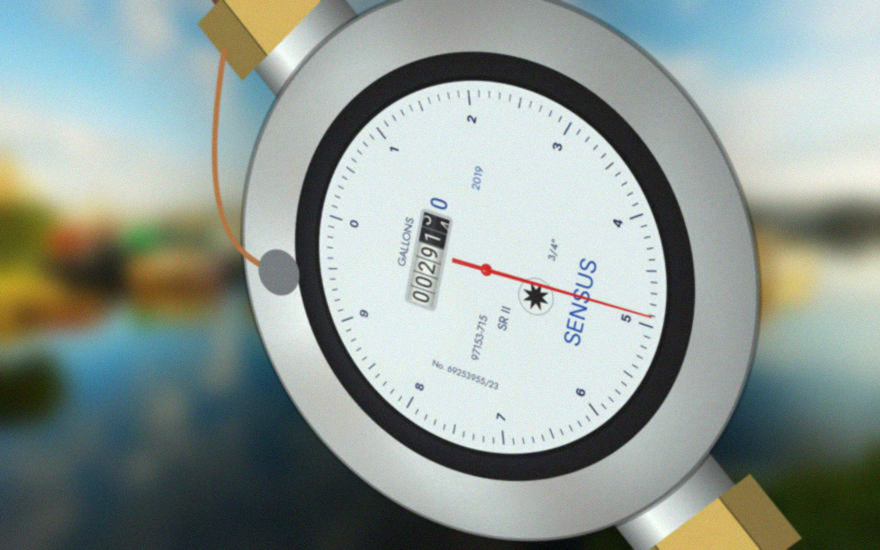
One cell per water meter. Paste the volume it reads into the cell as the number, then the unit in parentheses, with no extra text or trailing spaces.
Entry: 29134.9 (gal)
